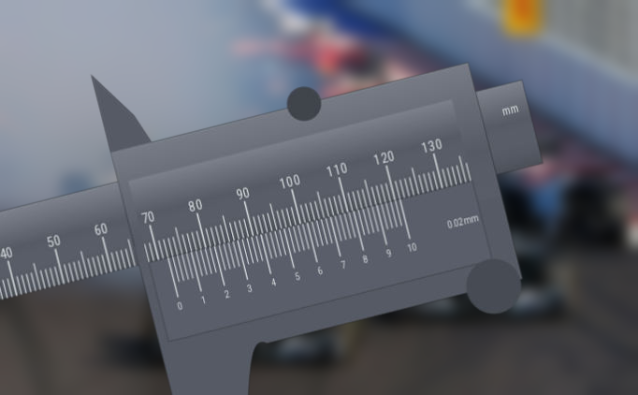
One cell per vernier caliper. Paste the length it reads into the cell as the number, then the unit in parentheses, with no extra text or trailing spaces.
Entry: 72.0 (mm)
